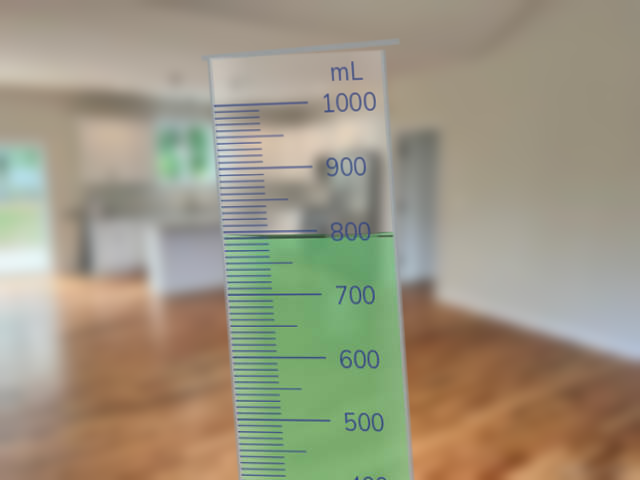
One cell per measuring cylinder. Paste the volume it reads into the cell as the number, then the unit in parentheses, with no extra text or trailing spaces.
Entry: 790 (mL)
